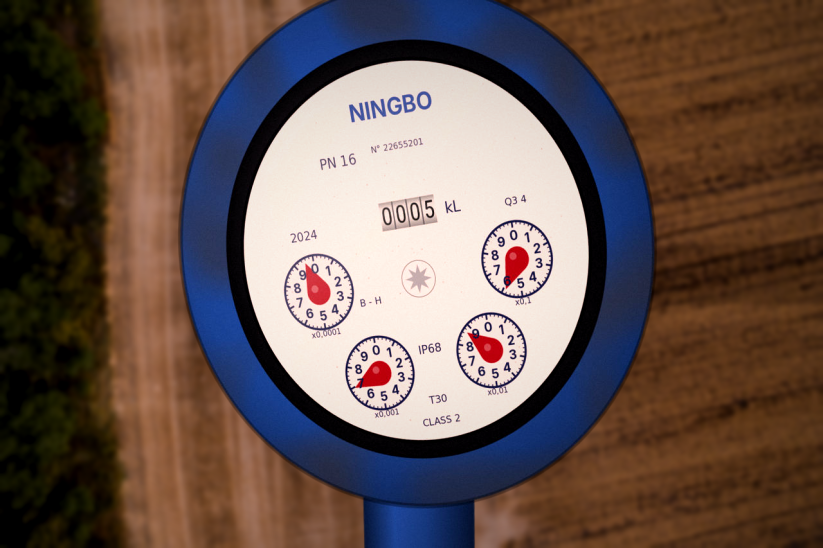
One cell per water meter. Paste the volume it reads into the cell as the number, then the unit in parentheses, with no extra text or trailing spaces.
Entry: 5.5869 (kL)
